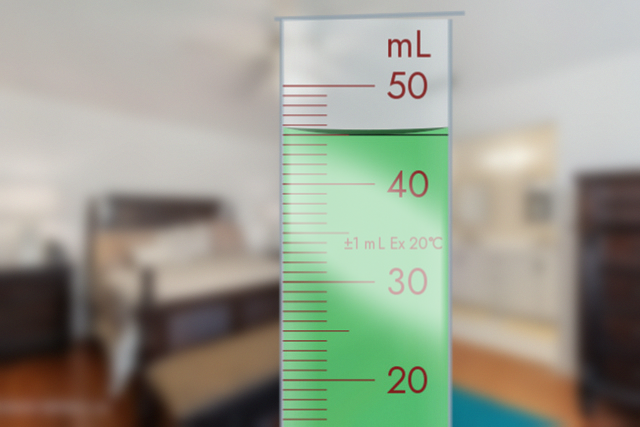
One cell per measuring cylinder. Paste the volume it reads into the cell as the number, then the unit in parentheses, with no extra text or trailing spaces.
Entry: 45 (mL)
